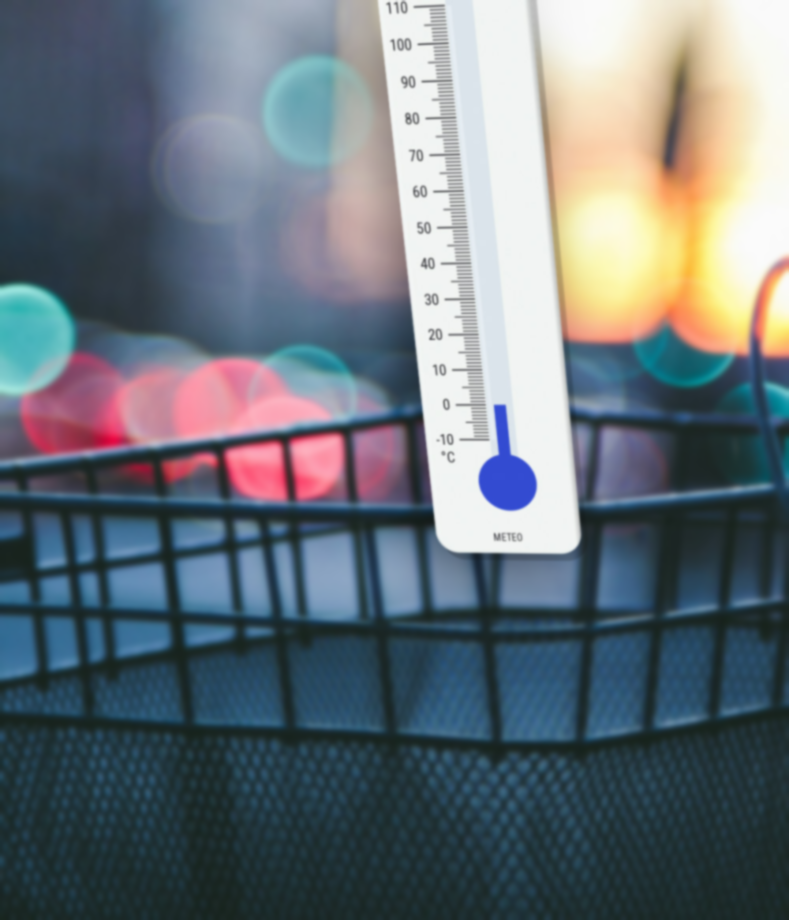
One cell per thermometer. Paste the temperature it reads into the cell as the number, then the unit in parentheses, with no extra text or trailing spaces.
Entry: 0 (°C)
